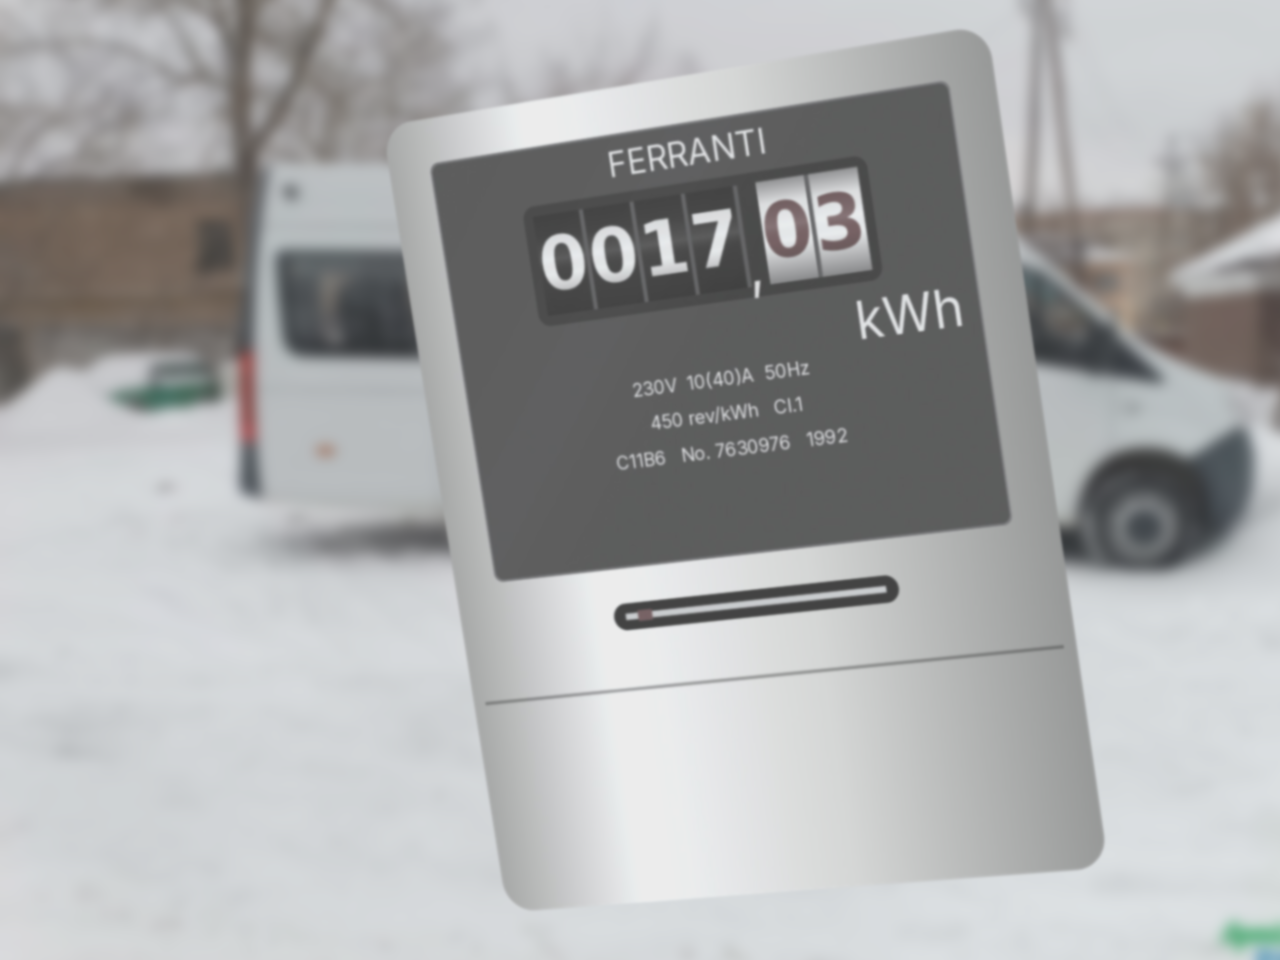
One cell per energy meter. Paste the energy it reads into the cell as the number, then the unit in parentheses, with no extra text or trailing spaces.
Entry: 17.03 (kWh)
